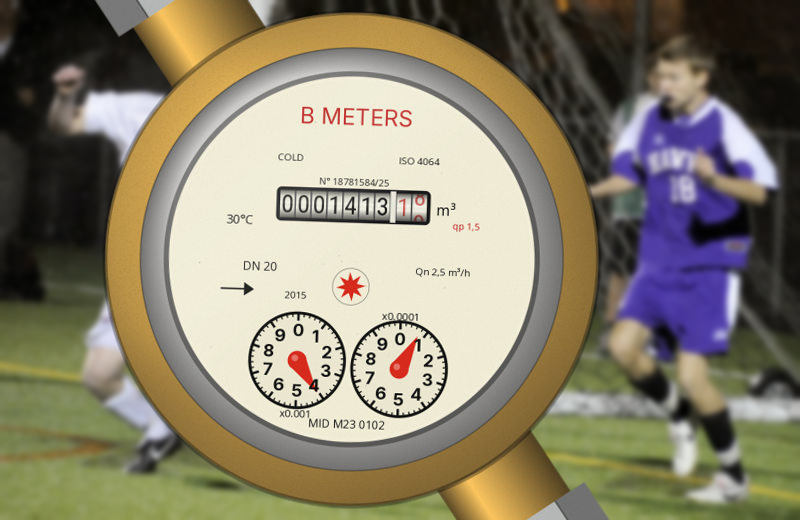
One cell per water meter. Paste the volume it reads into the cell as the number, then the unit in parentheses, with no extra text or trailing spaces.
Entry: 1413.1840 (m³)
